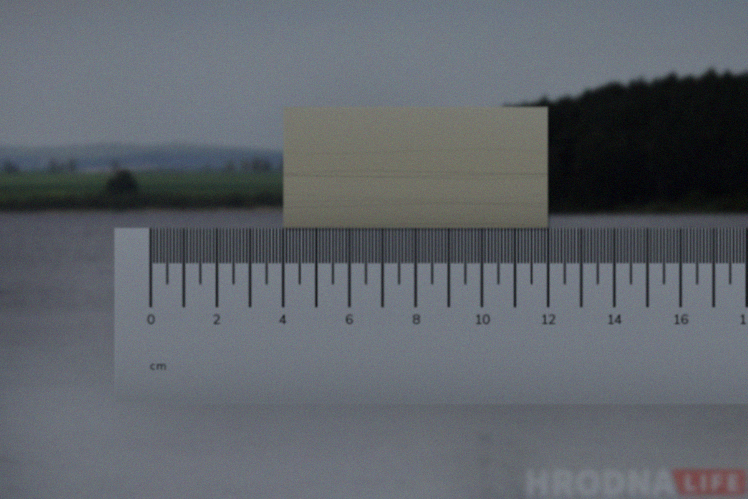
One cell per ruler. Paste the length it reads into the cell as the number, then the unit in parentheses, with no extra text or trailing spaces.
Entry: 8 (cm)
